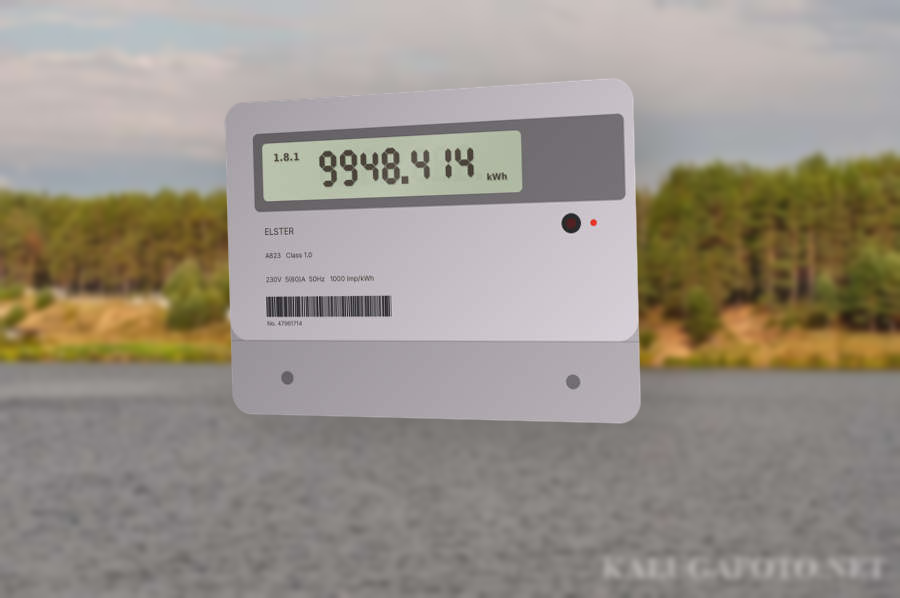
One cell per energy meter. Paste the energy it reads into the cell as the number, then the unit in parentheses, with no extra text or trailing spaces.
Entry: 9948.414 (kWh)
